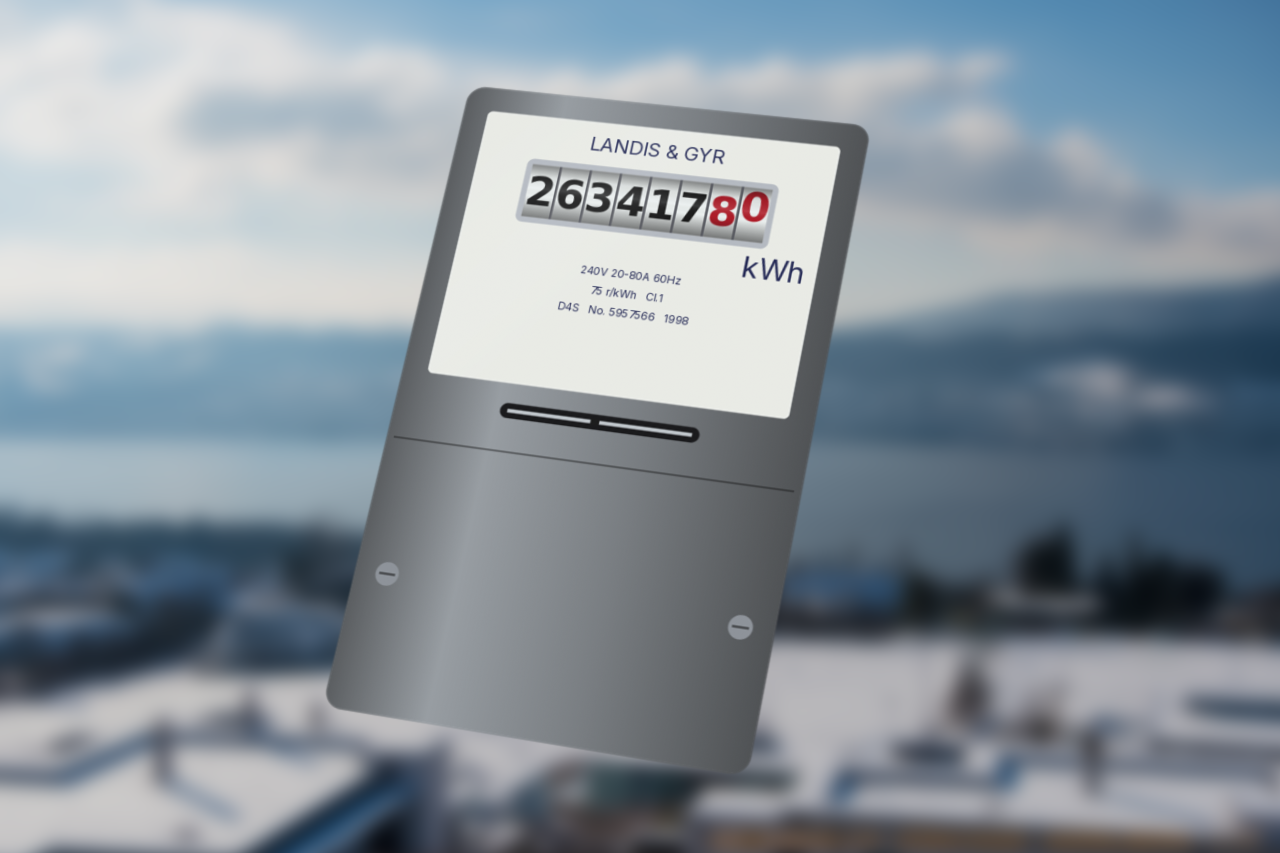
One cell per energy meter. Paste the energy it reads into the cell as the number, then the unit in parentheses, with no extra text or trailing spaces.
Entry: 263417.80 (kWh)
